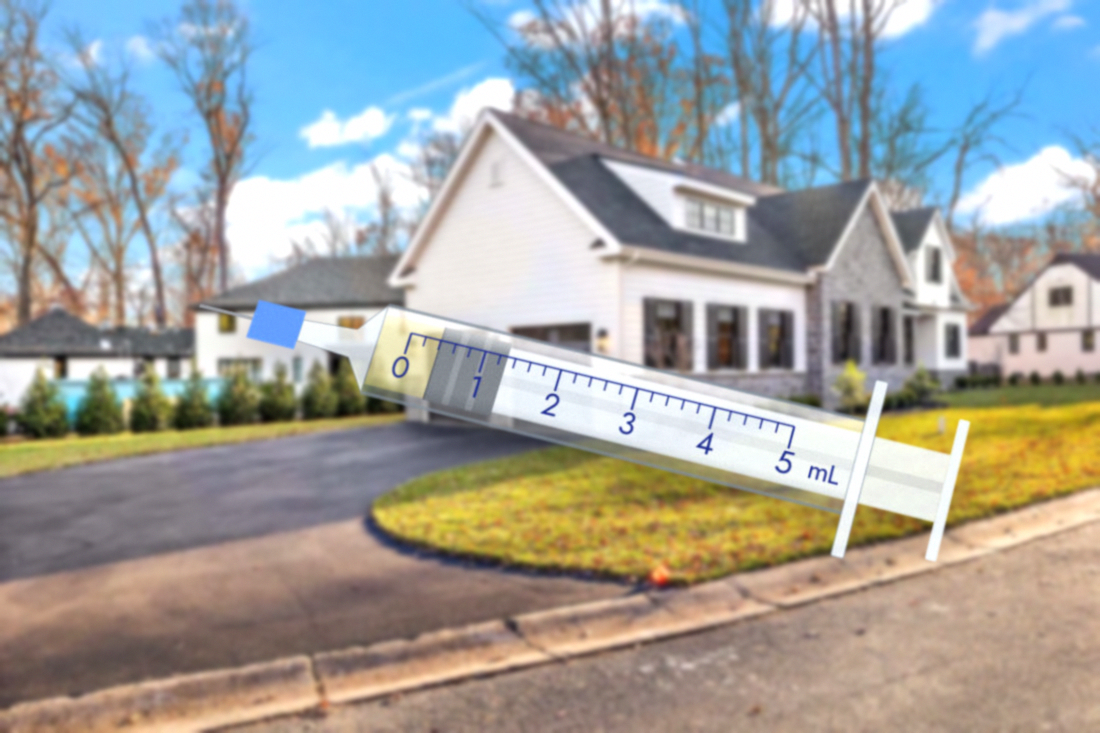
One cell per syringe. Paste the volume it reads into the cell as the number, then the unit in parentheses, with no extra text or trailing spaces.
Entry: 0.4 (mL)
